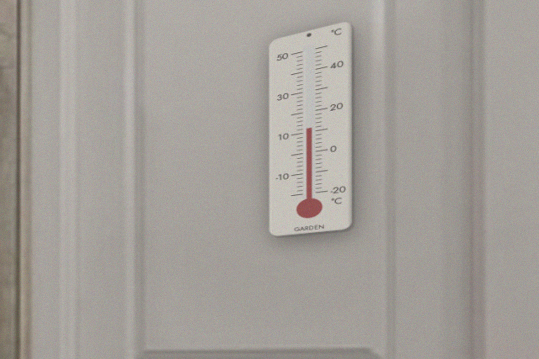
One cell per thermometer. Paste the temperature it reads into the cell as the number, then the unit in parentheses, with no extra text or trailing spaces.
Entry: 12 (°C)
